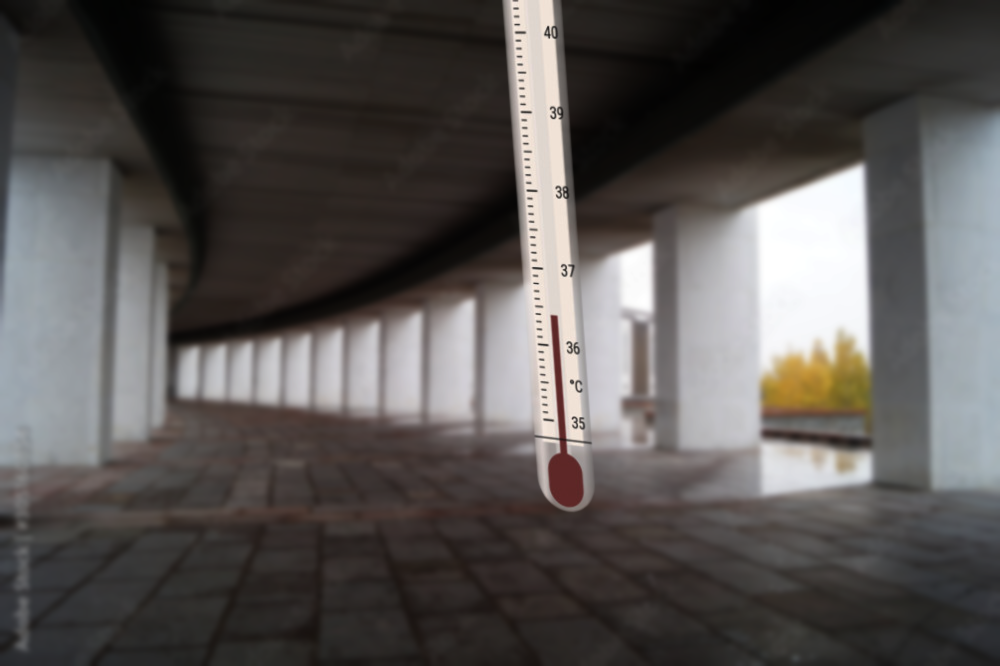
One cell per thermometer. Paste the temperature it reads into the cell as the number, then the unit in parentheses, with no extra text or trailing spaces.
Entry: 36.4 (°C)
